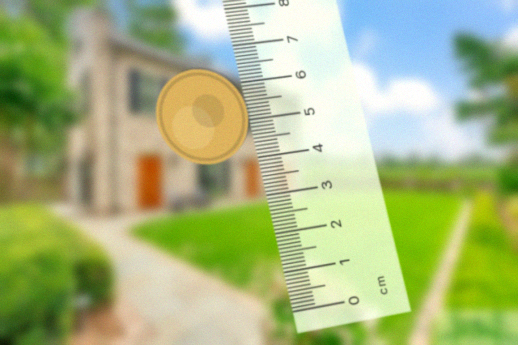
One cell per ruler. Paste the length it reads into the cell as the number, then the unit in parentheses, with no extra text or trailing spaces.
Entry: 2.5 (cm)
